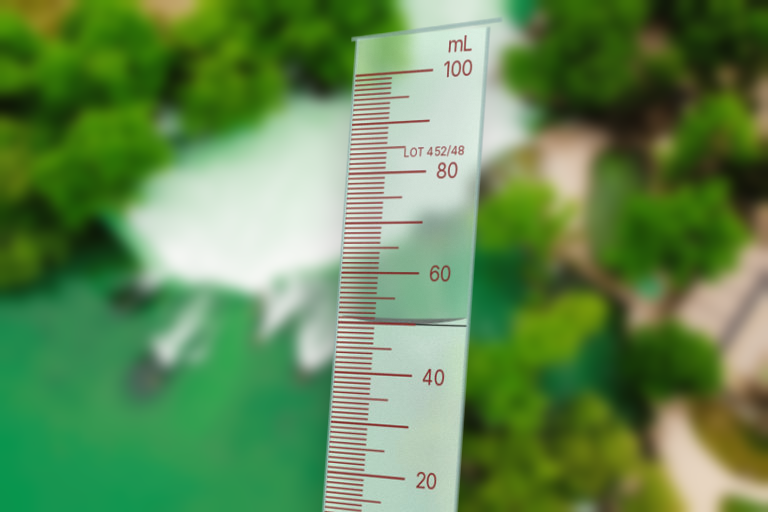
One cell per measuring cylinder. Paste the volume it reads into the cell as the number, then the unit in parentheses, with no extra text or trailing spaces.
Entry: 50 (mL)
